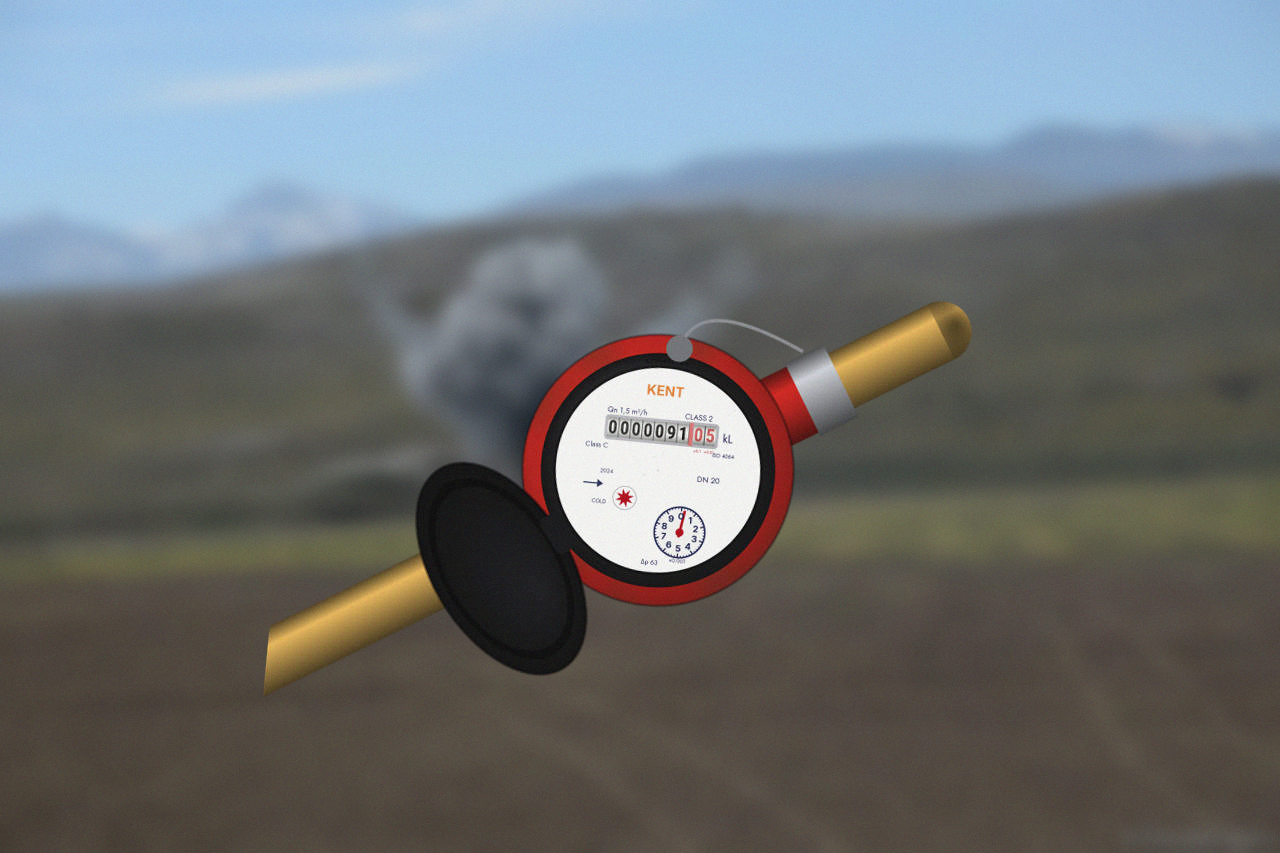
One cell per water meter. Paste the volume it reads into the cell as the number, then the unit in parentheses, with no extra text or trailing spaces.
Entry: 91.050 (kL)
